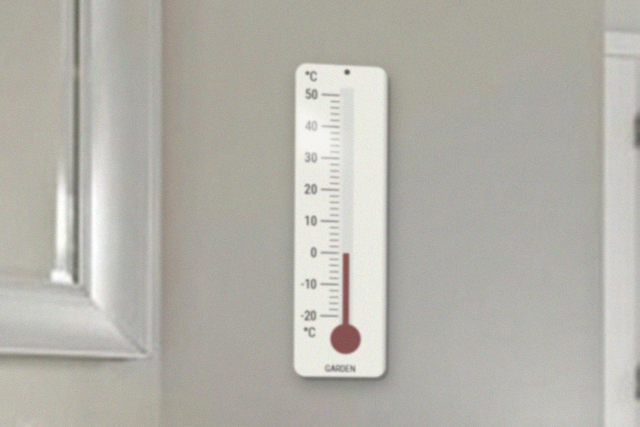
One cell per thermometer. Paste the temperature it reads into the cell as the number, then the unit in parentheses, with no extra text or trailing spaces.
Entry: 0 (°C)
